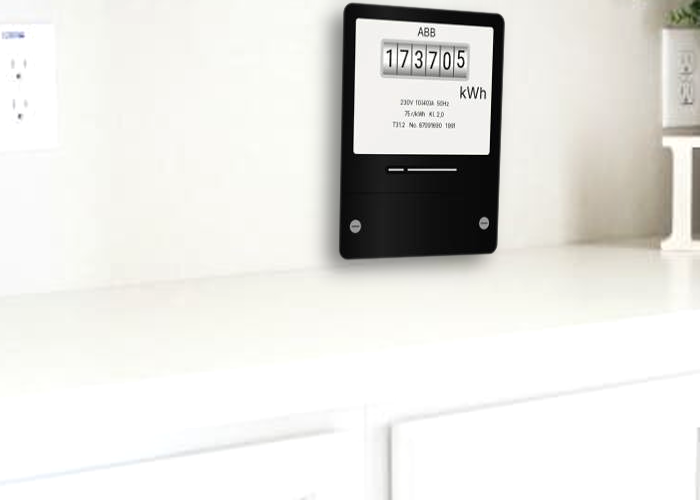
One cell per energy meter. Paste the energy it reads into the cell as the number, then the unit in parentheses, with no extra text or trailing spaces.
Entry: 173705 (kWh)
